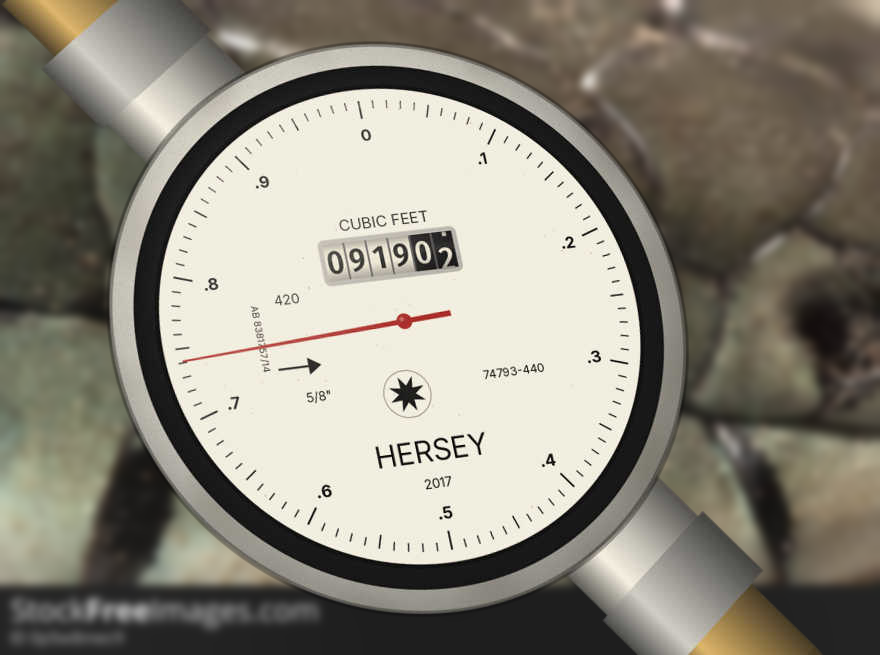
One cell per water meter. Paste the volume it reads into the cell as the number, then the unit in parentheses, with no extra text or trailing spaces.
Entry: 91901.74 (ft³)
